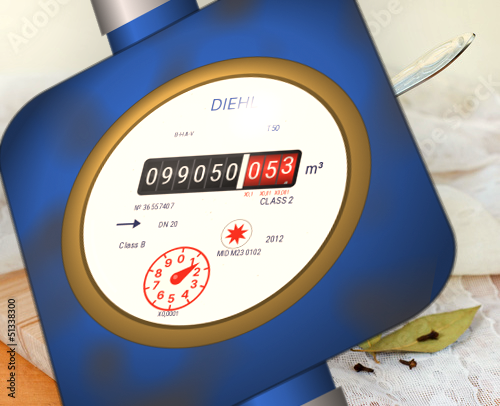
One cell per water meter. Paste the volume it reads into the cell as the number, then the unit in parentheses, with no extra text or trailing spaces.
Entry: 99050.0531 (m³)
